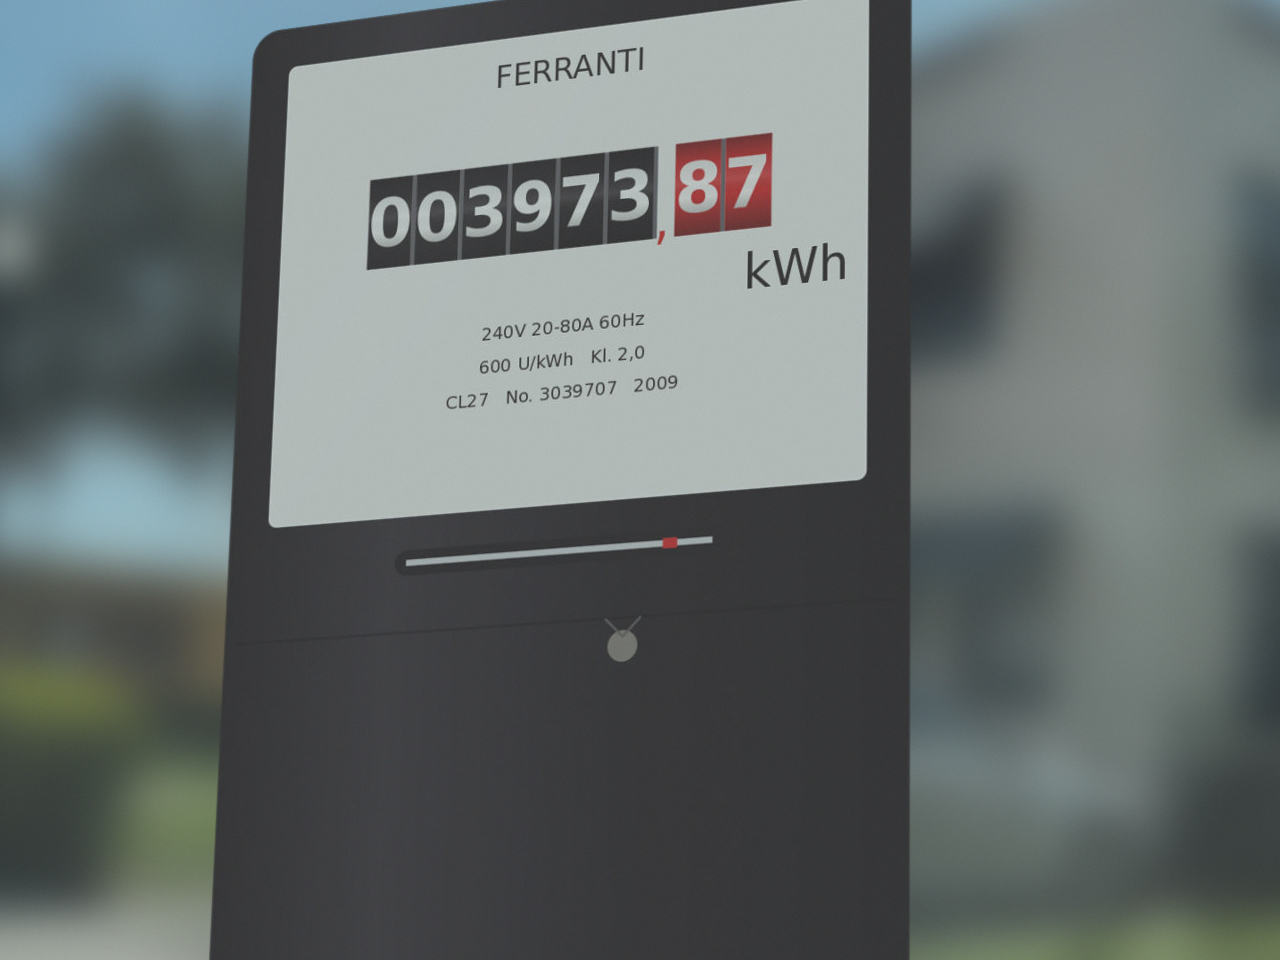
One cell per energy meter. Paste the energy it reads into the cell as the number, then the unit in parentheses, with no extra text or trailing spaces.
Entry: 3973.87 (kWh)
